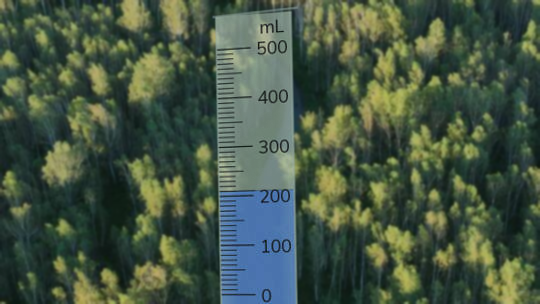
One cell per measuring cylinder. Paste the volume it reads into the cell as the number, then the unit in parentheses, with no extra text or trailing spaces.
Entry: 210 (mL)
